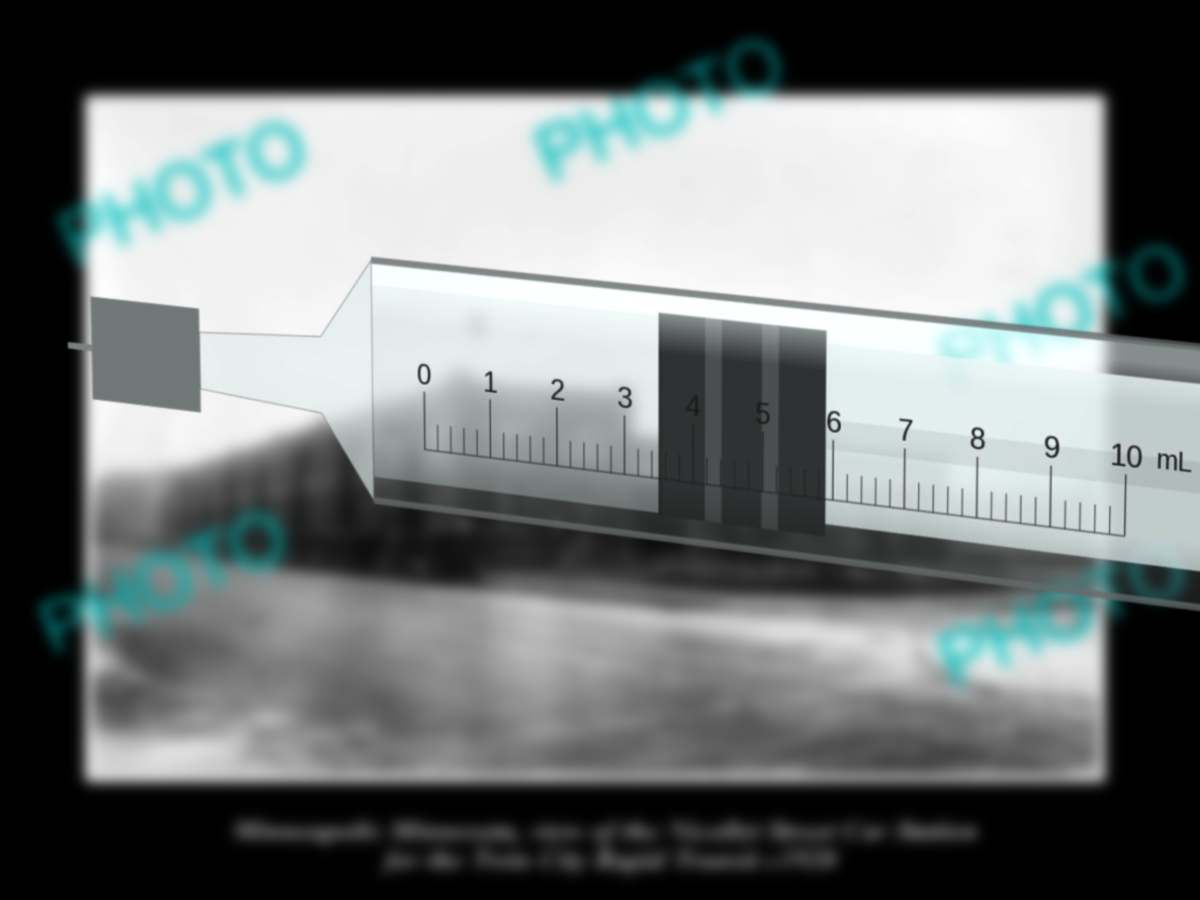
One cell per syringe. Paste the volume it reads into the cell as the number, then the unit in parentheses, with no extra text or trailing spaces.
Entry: 3.5 (mL)
